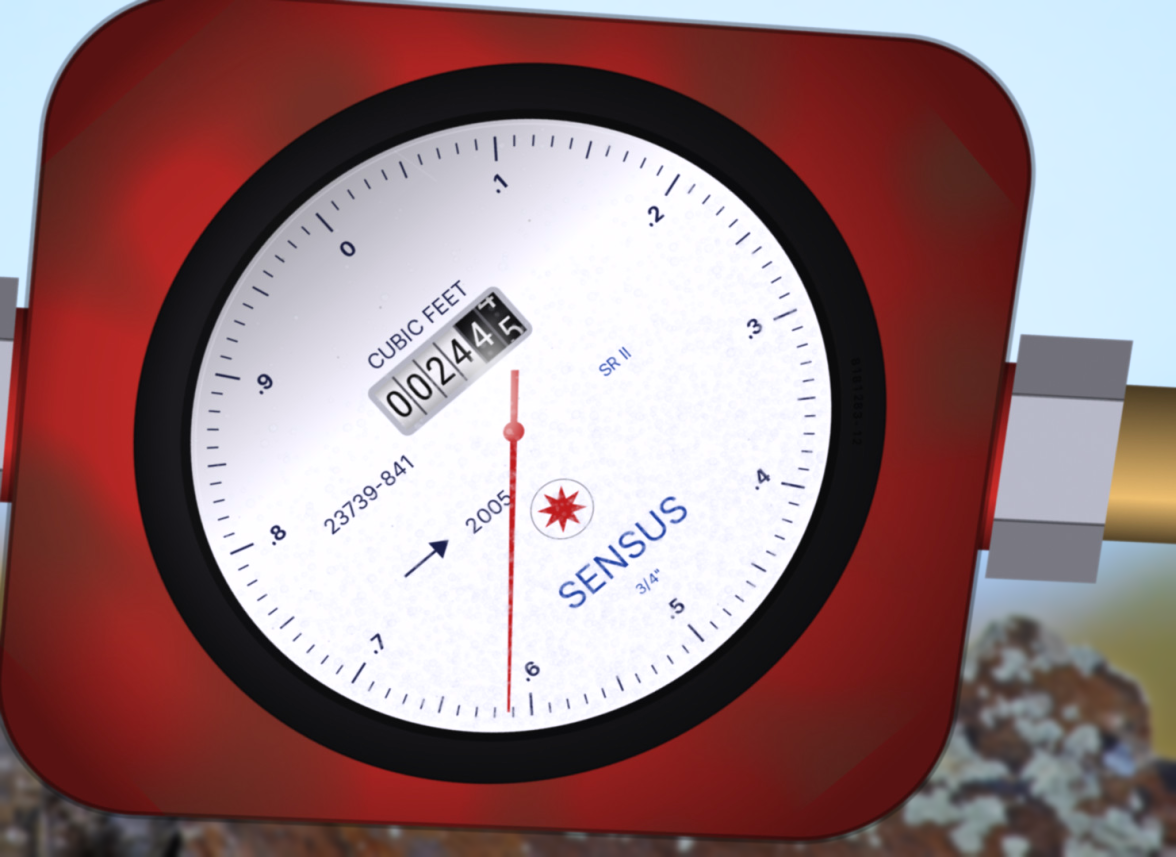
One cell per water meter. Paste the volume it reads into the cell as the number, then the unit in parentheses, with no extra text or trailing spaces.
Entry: 2444.61 (ft³)
